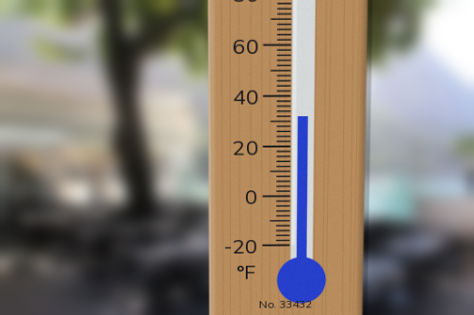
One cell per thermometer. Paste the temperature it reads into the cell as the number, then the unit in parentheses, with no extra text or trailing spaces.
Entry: 32 (°F)
